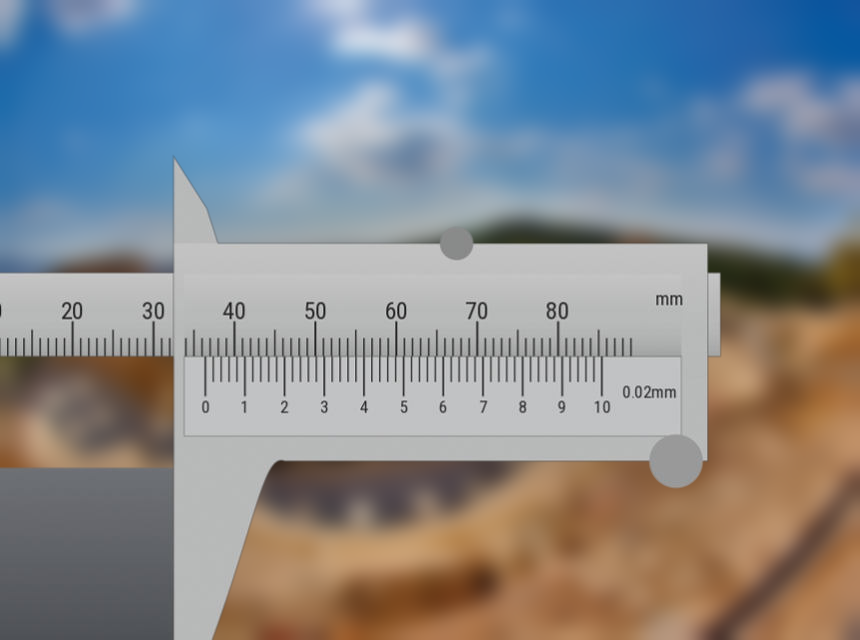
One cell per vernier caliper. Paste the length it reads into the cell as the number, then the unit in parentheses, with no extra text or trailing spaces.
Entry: 36.4 (mm)
